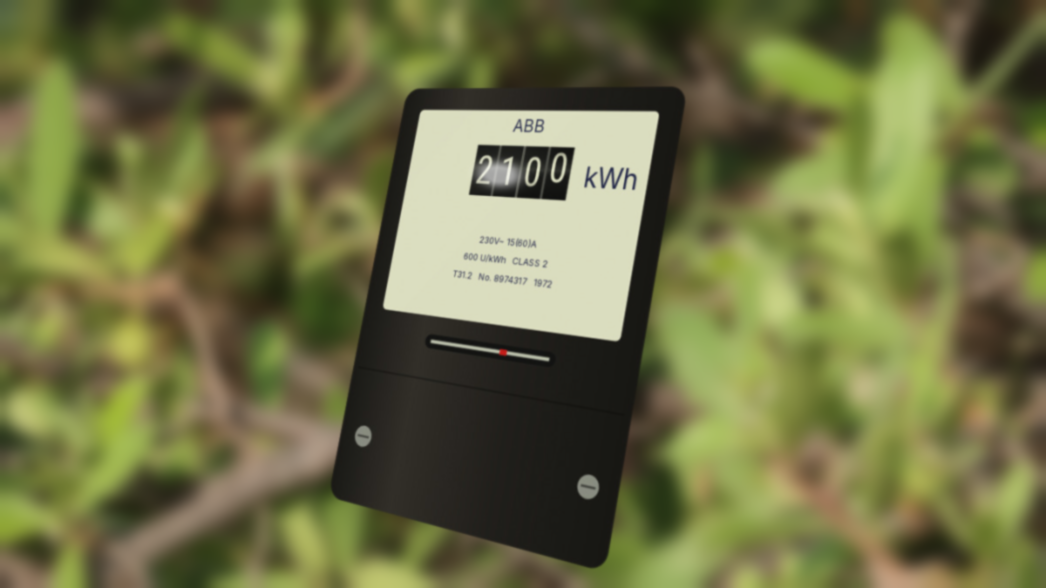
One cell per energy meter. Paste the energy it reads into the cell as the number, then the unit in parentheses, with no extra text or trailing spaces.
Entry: 2100 (kWh)
